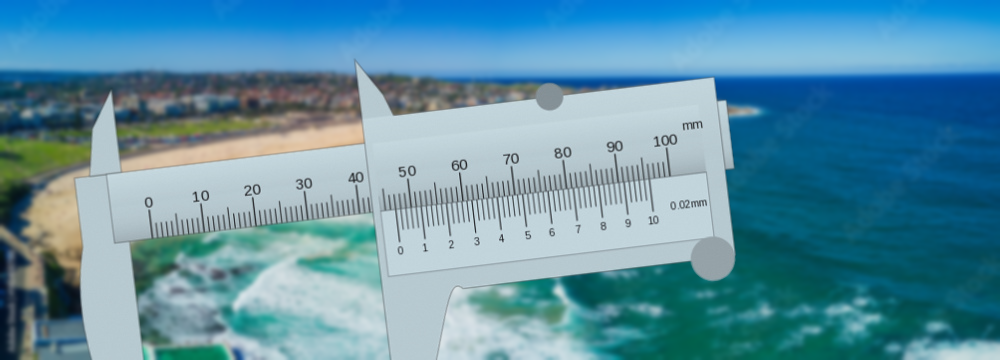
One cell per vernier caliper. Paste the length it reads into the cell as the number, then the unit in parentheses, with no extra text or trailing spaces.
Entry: 47.0 (mm)
